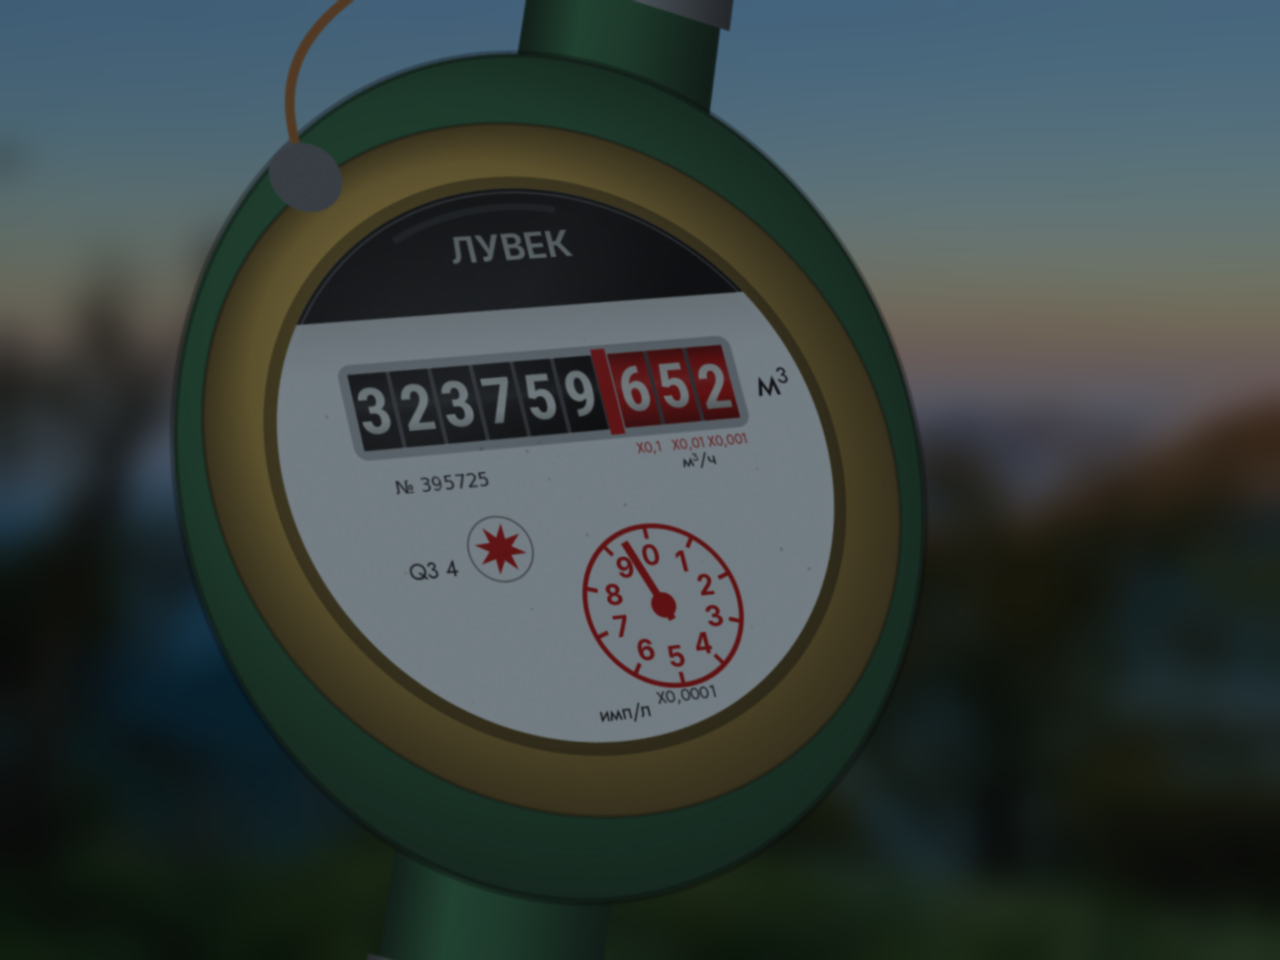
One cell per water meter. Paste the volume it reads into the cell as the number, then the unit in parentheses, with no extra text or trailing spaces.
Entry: 323759.6519 (m³)
